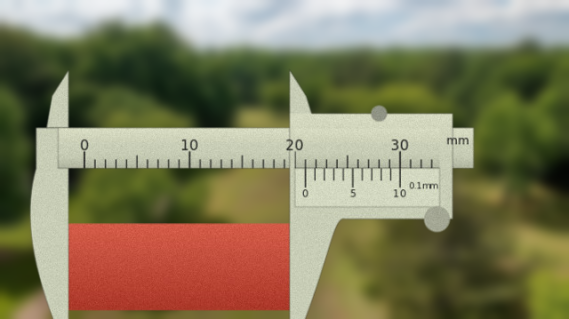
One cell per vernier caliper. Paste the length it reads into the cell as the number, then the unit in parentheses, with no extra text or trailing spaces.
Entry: 21.0 (mm)
